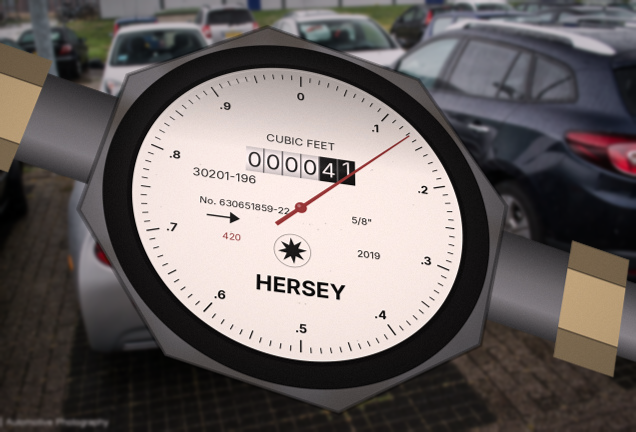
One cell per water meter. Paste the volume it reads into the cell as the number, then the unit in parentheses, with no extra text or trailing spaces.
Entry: 41.13 (ft³)
